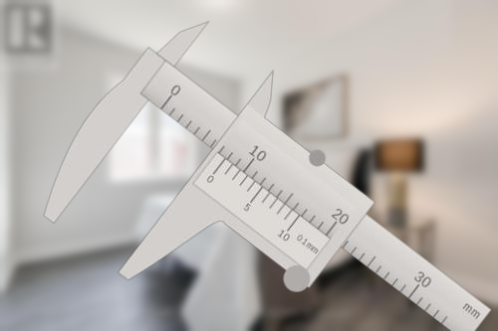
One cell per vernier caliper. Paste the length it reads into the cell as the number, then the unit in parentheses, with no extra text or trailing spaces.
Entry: 7.8 (mm)
